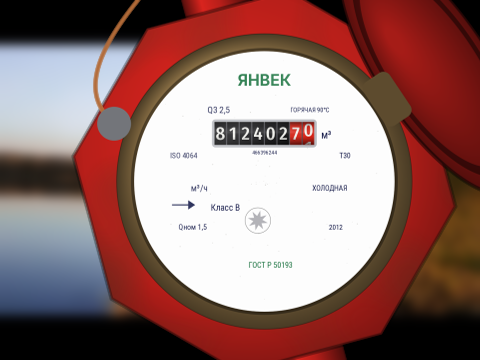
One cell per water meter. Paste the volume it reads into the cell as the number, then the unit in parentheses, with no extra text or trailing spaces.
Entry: 812402.70 (m³)
